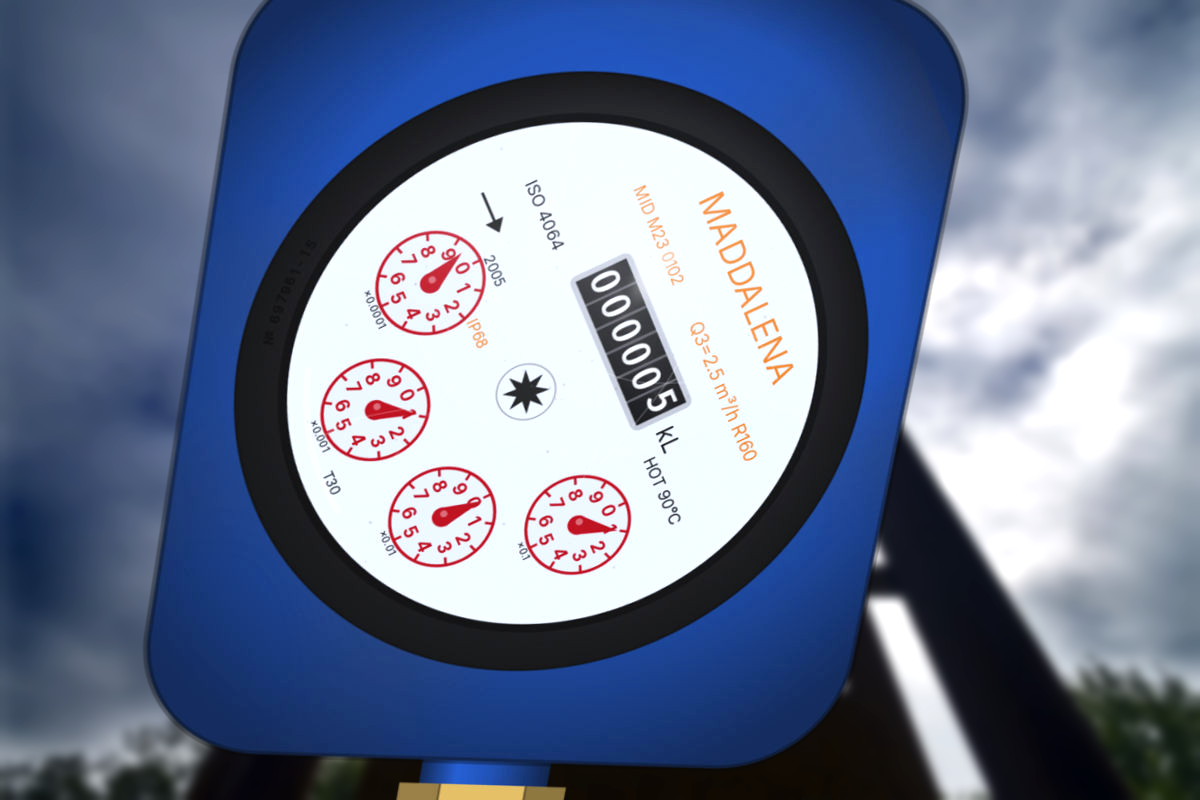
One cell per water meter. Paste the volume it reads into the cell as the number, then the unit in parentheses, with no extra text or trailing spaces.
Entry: 5.1009 (kL)
